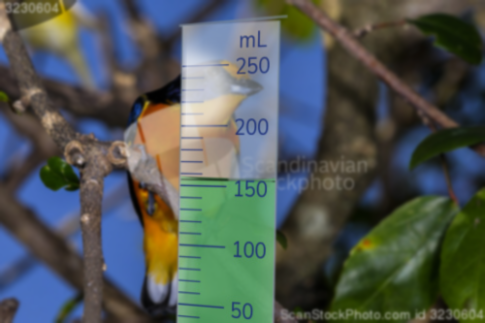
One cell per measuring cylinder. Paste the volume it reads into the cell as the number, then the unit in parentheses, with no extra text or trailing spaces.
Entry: 155 (mL)
